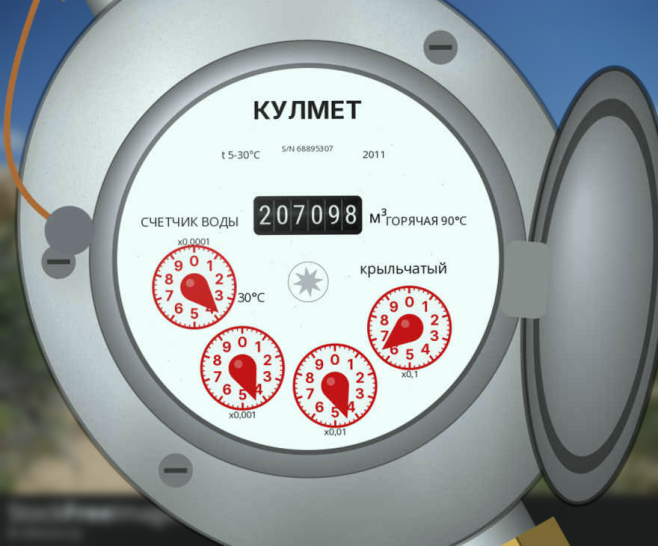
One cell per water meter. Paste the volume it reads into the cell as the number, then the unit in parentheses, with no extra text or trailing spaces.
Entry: 207098.6443 (m³)
